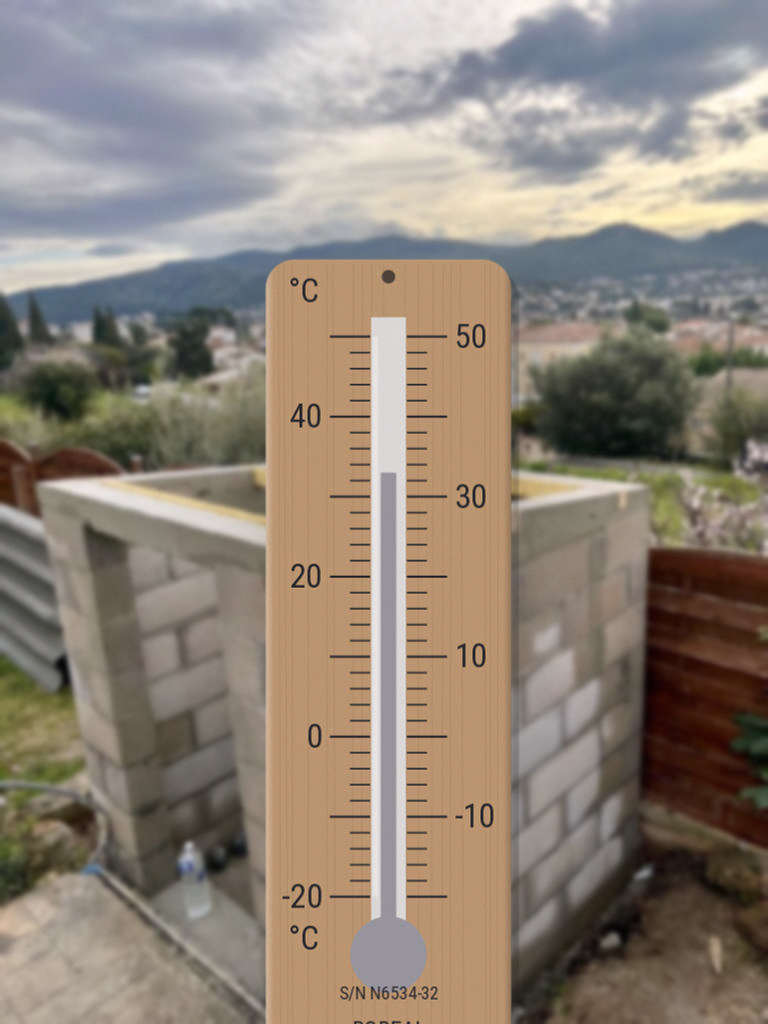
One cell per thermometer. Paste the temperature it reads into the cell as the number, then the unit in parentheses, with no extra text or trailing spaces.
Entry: 33 (°C)
